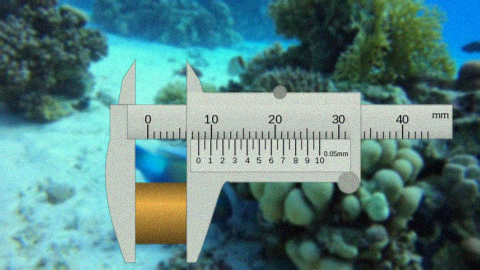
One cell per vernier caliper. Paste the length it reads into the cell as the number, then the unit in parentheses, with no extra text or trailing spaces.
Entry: 8.0 (mm)
